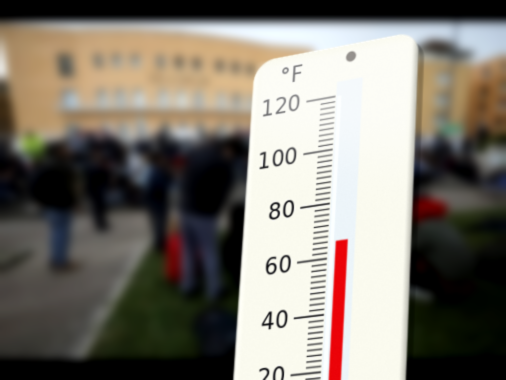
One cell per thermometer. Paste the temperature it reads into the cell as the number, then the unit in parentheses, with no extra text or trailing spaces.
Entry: 66 (°F)
